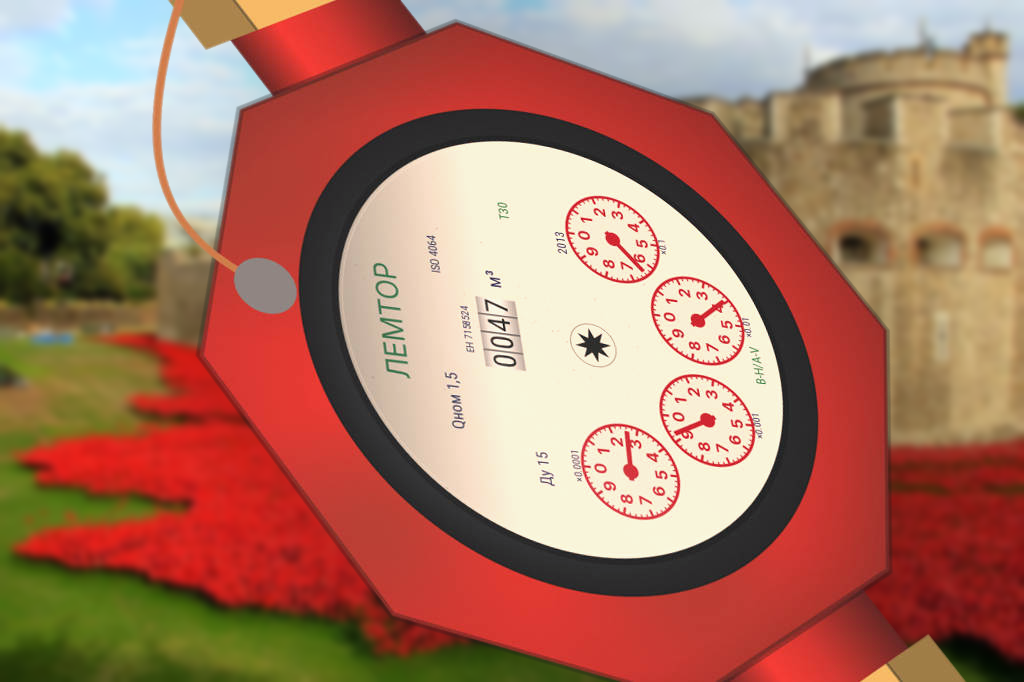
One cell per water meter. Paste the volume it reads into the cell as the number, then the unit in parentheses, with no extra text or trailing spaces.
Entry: 47.6392 (m³)
